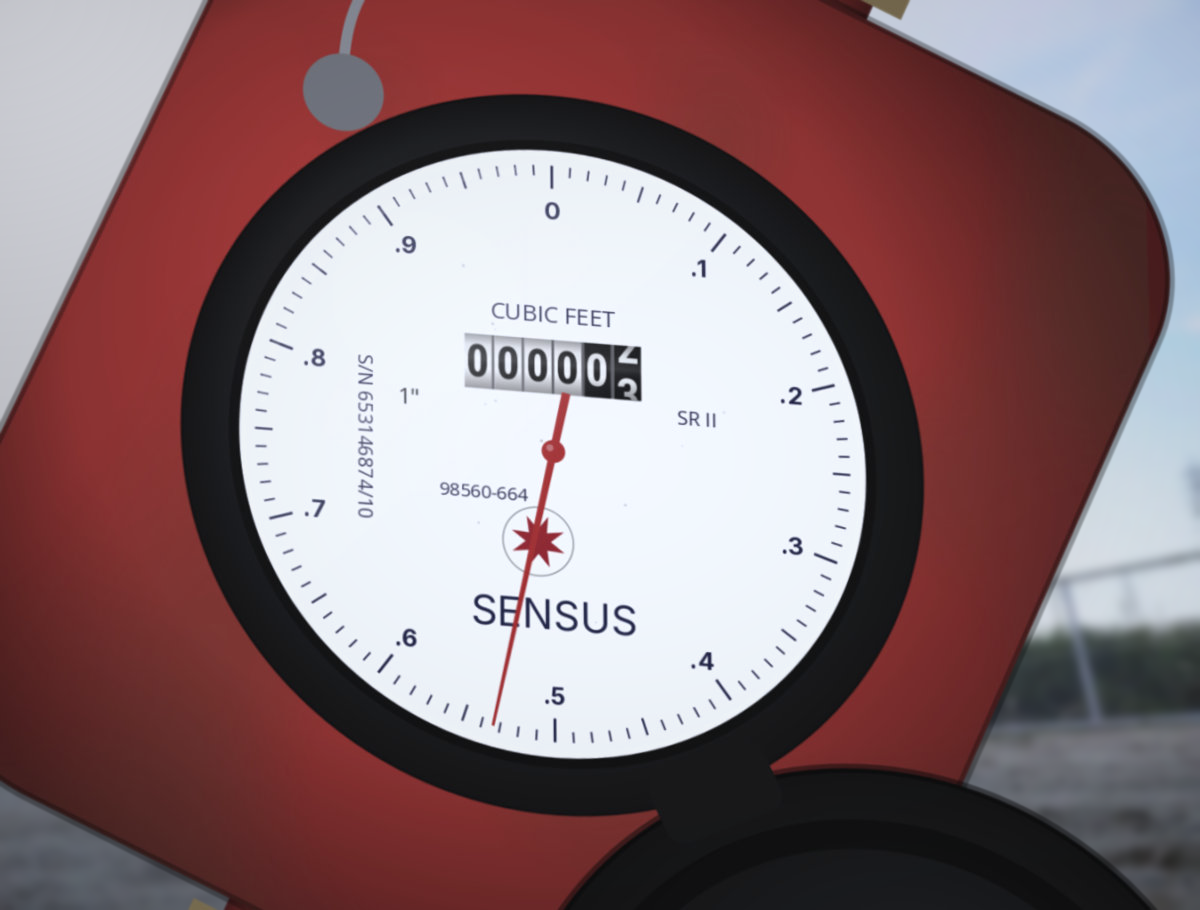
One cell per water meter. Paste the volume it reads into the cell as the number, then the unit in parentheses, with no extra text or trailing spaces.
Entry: 2.53 (ft³)
